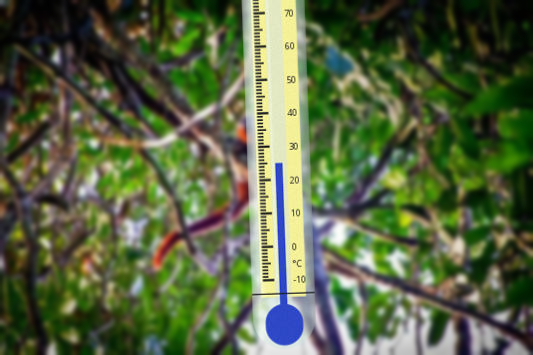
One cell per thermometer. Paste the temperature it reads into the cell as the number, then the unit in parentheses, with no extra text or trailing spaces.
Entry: 25 (°C)
